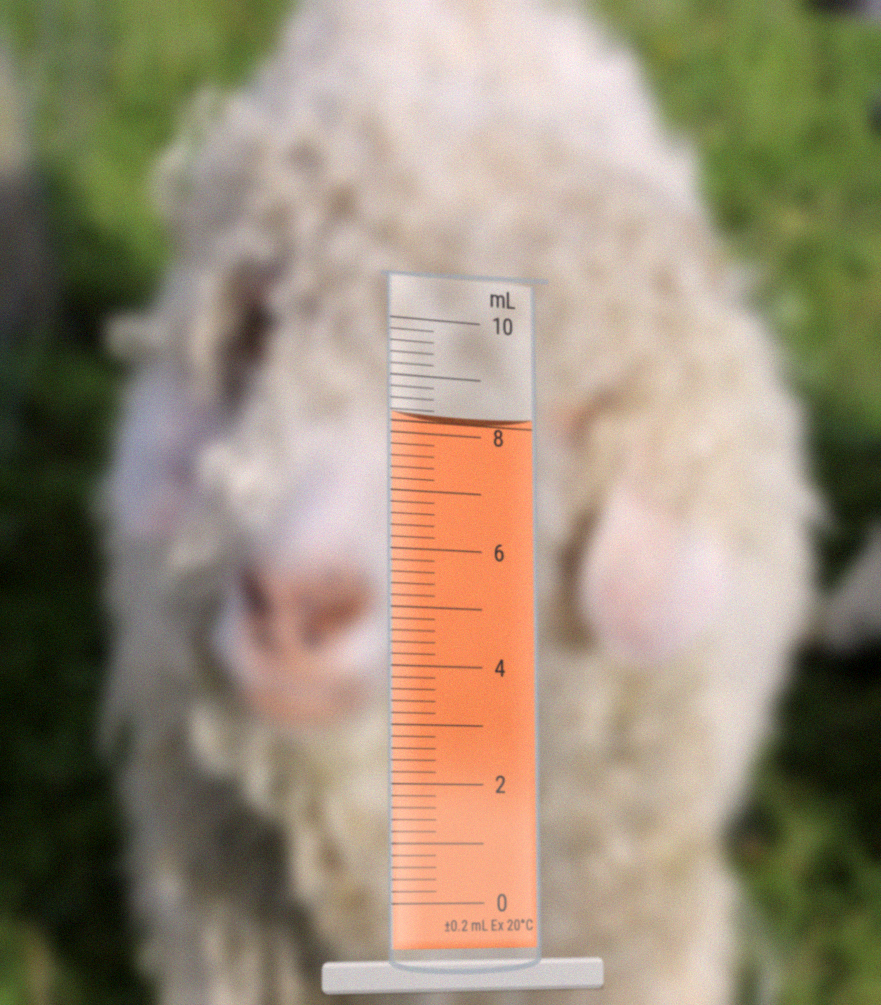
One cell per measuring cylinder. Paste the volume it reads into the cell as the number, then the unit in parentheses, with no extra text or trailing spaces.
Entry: 8.2 (mL)
